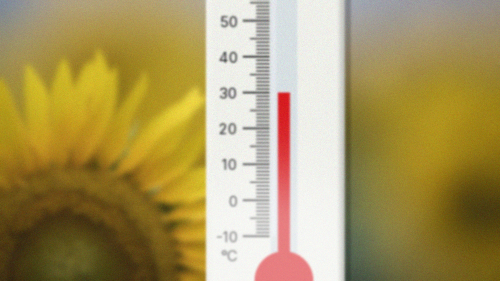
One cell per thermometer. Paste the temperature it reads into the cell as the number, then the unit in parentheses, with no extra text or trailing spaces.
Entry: 30 (°C)
